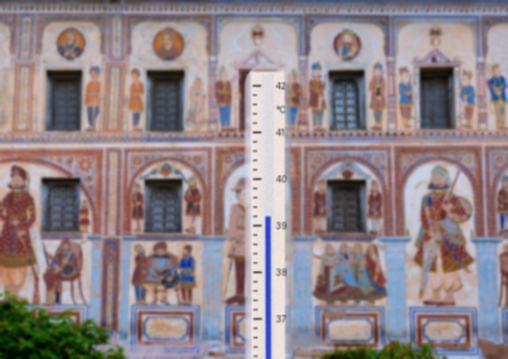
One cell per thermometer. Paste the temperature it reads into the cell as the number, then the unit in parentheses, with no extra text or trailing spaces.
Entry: 39.2 (°C)
